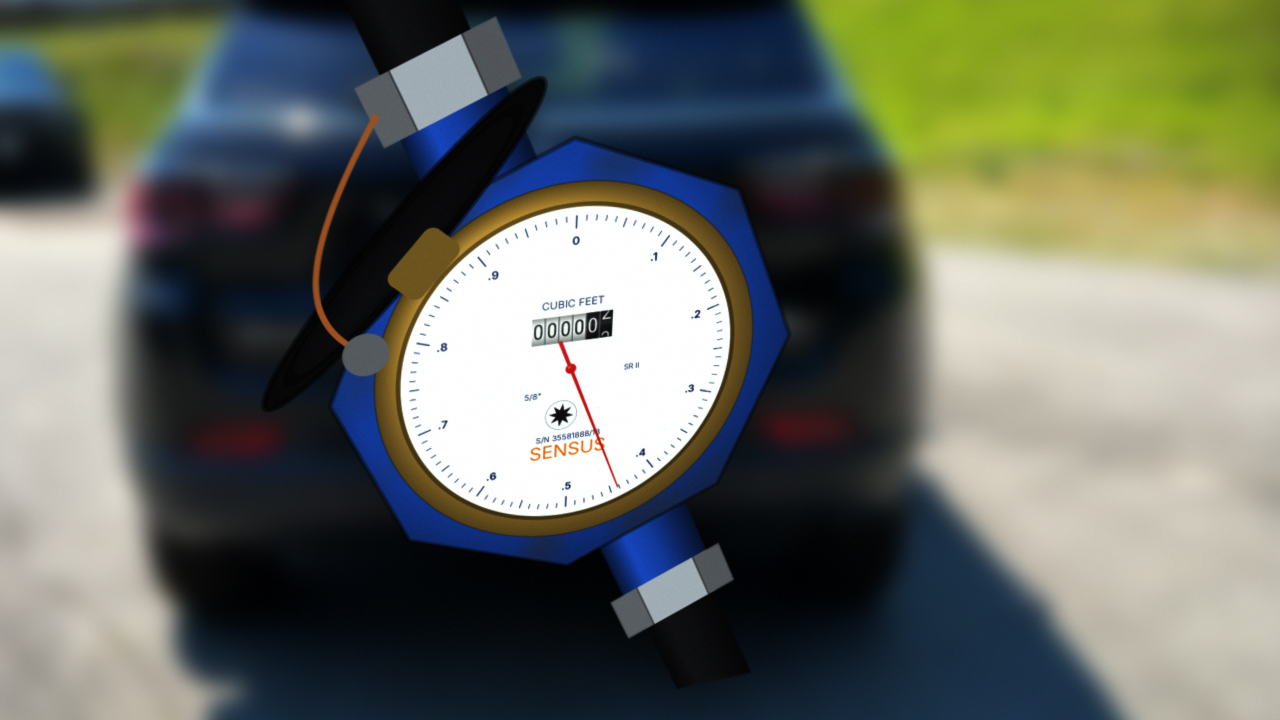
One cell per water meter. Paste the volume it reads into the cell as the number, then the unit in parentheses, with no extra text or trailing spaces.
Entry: 2.44 (ft³)
